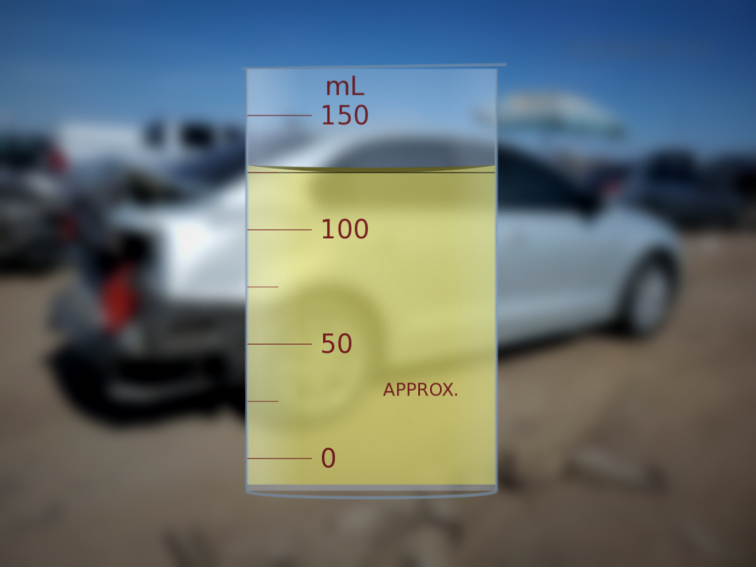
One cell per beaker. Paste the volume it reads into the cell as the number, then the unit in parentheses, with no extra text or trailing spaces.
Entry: 125 (mL)
